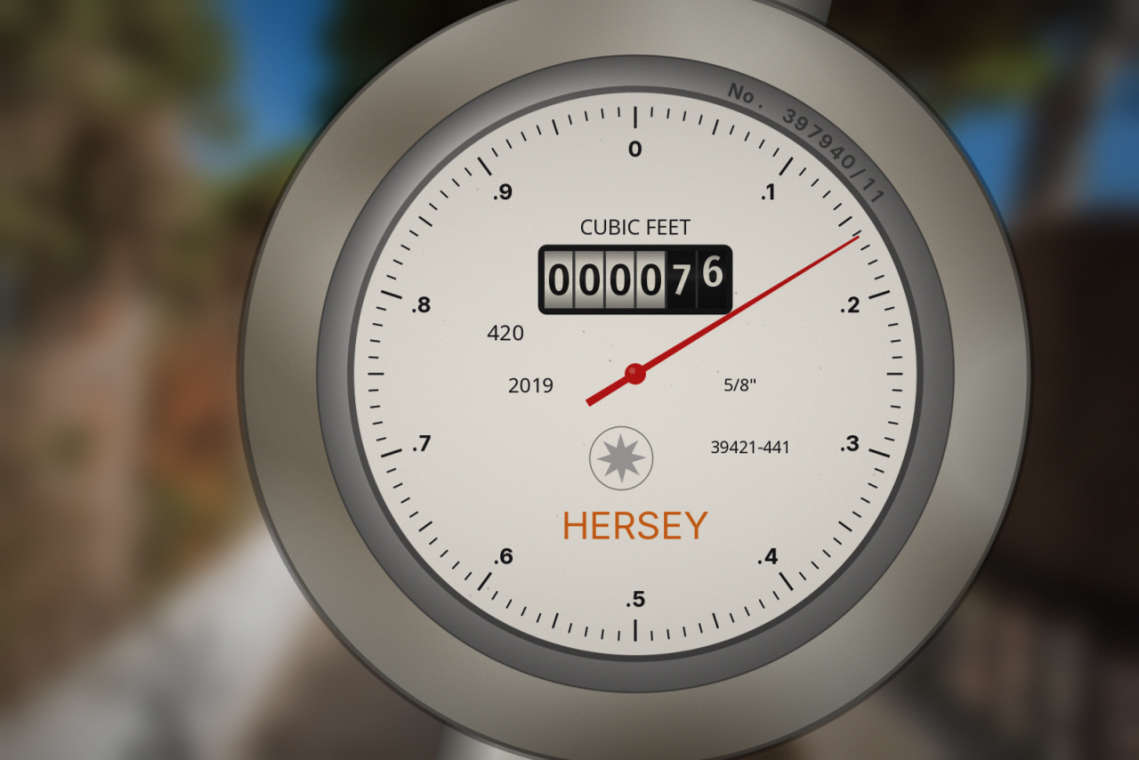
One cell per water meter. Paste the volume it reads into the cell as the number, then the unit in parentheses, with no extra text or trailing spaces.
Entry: 76.16 (ft³)
